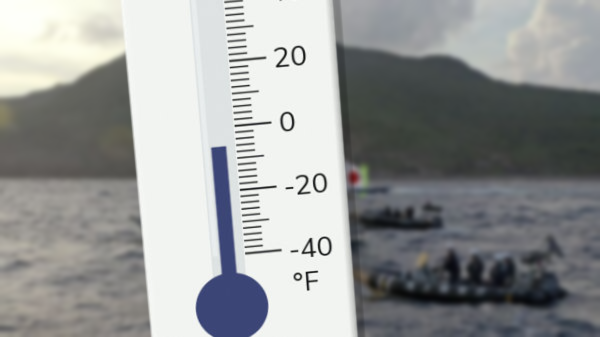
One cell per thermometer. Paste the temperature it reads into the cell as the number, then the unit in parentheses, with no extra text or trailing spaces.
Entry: -6 (°F)
